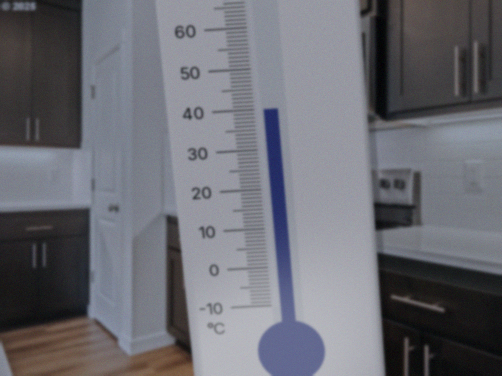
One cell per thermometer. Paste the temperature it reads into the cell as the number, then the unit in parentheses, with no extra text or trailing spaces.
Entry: 40 (°C)
